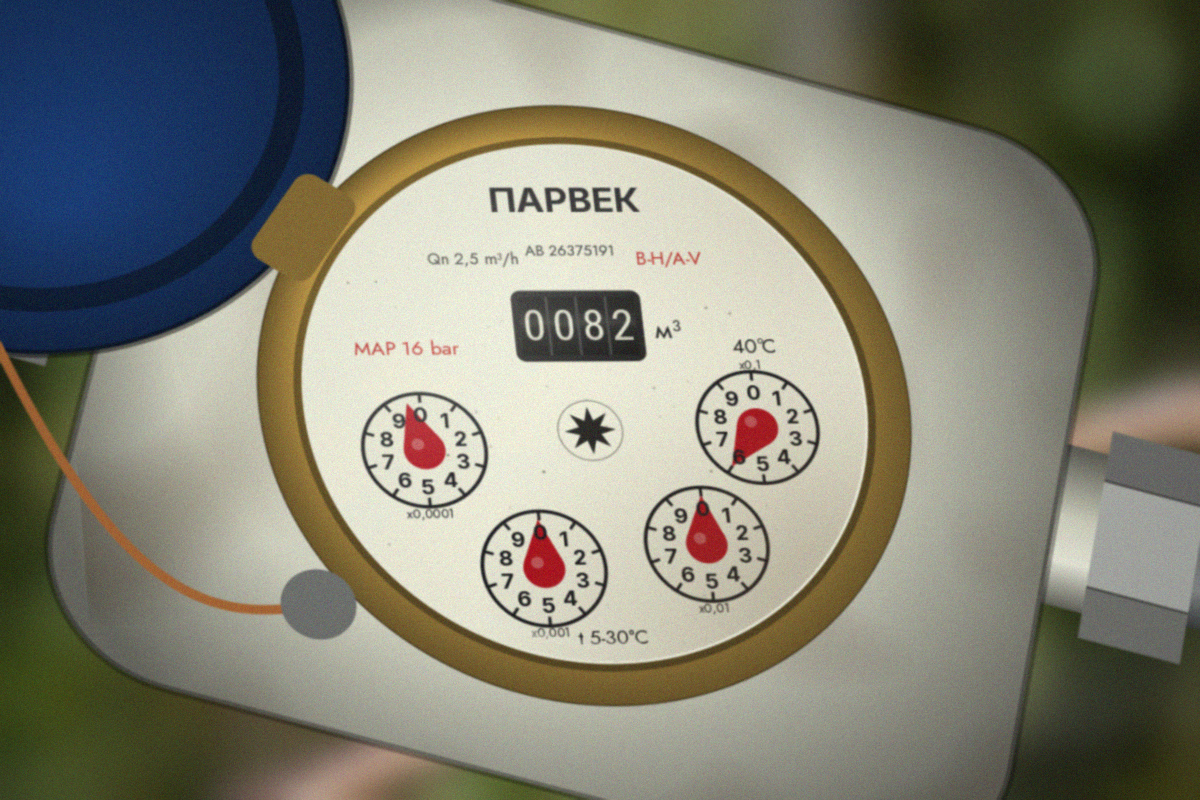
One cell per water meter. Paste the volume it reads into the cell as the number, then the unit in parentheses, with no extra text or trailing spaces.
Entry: 82.5999 (m³)
